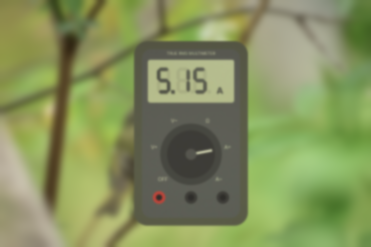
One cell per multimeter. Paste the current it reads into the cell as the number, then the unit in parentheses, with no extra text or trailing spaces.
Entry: 5.15 (A)
